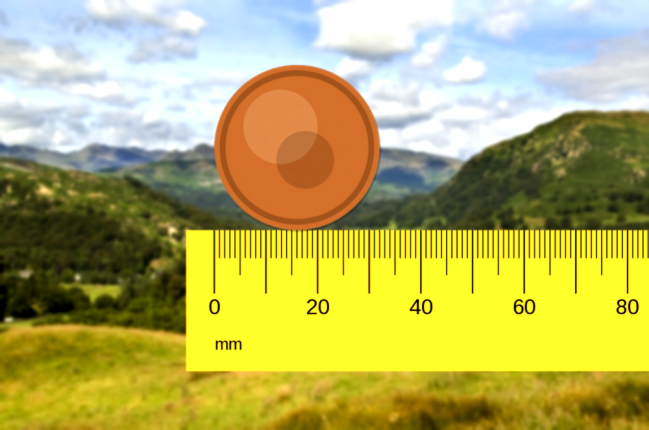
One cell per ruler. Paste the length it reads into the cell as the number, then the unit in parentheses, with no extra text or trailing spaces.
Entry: 32 (mm)
